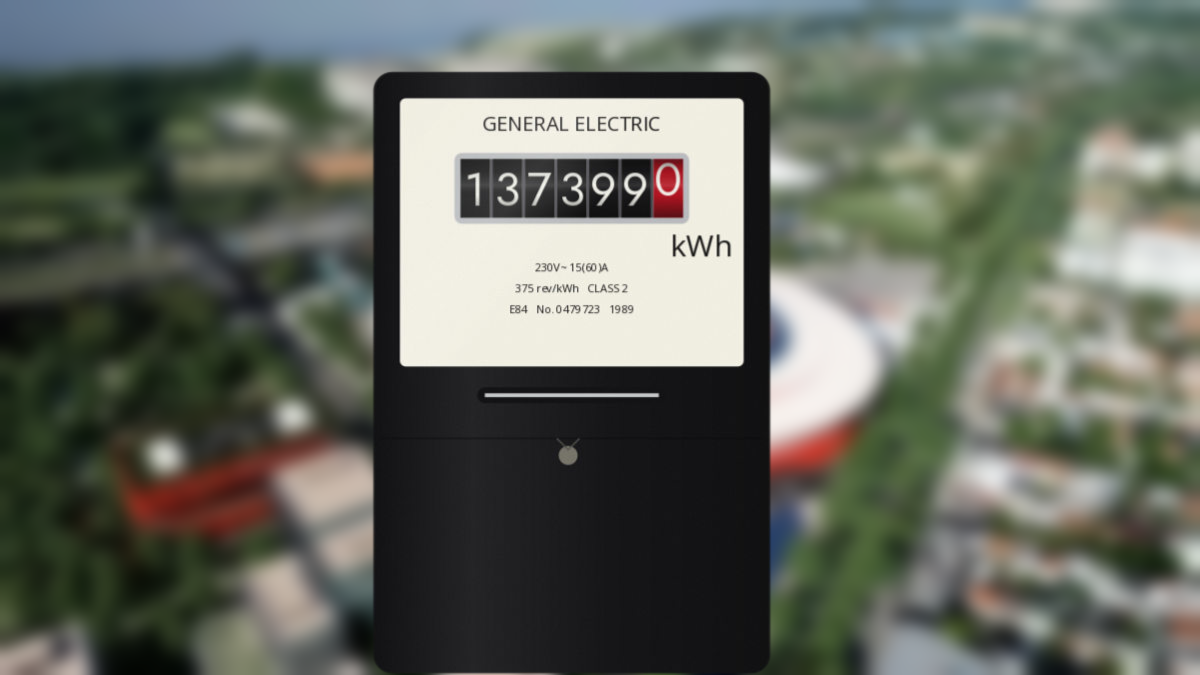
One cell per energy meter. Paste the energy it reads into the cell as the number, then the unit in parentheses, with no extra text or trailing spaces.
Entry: 137399.0 (kWh)
